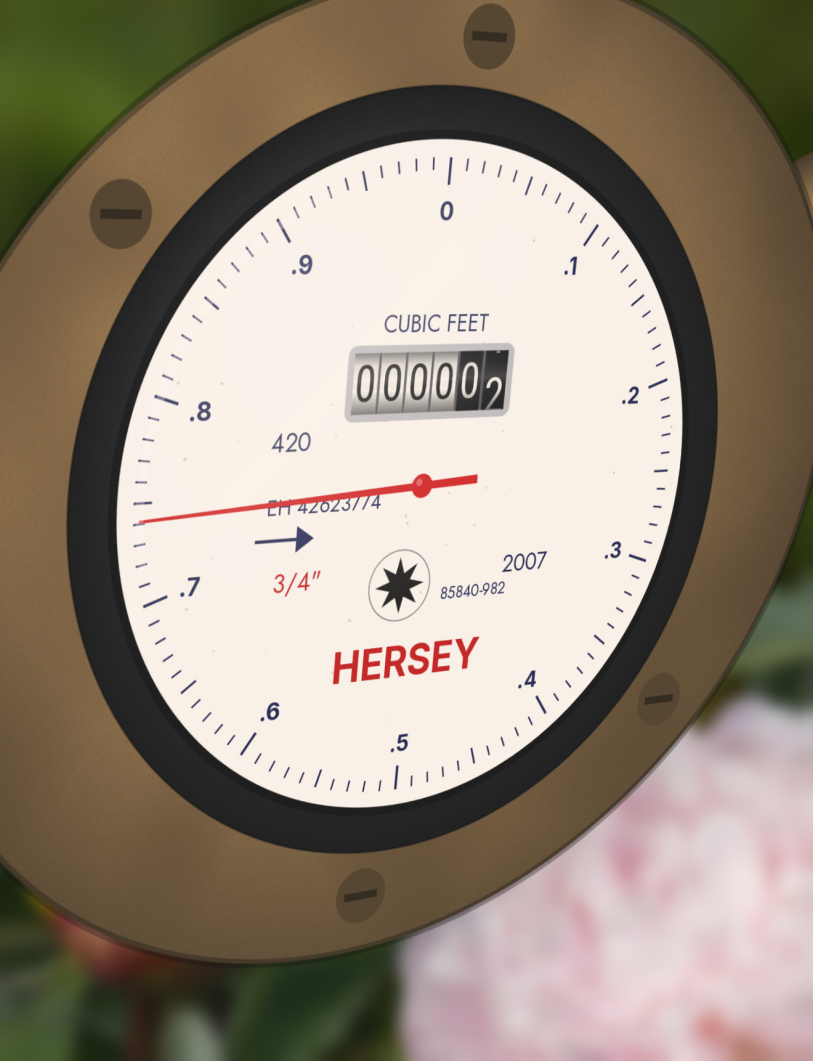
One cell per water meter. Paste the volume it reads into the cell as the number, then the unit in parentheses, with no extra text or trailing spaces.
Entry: 1.74 (ft³)
